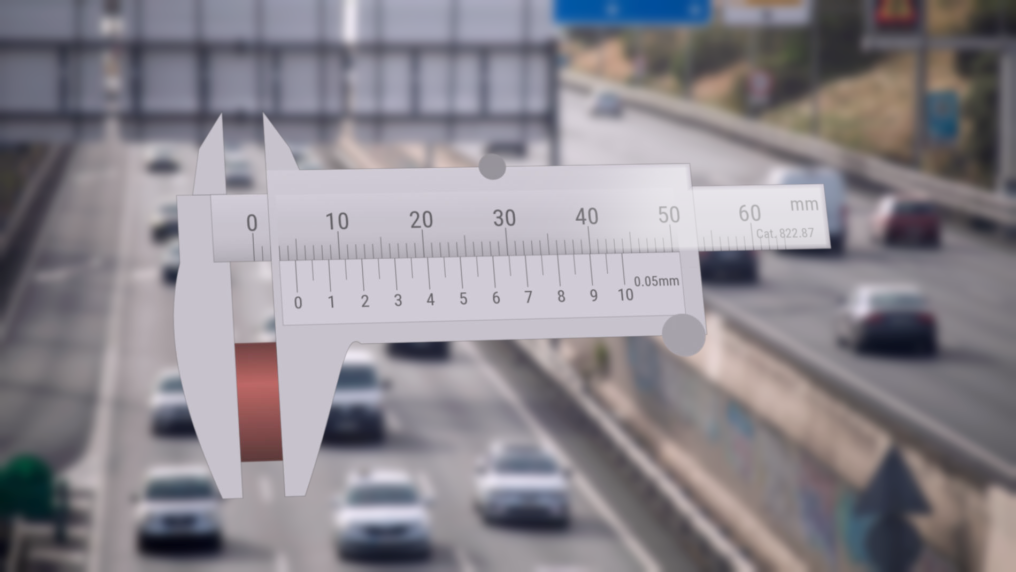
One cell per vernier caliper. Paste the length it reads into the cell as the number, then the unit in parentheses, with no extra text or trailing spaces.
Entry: 4.8 (mm)
